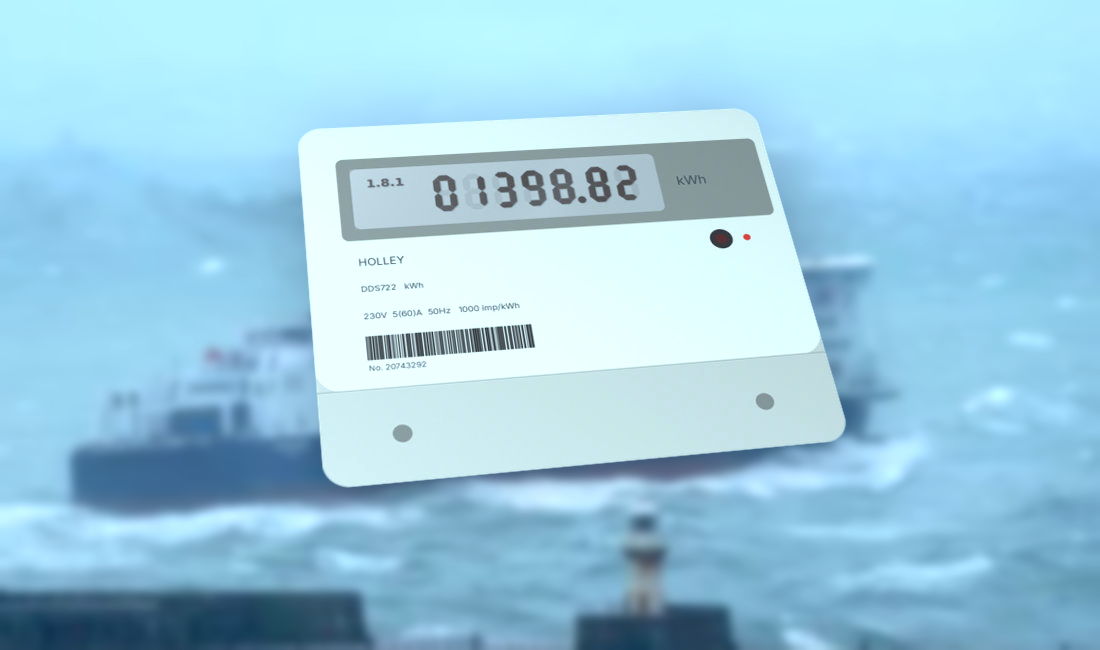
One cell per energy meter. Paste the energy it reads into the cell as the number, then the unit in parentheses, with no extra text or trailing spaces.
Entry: 1398.82 (kWh)
